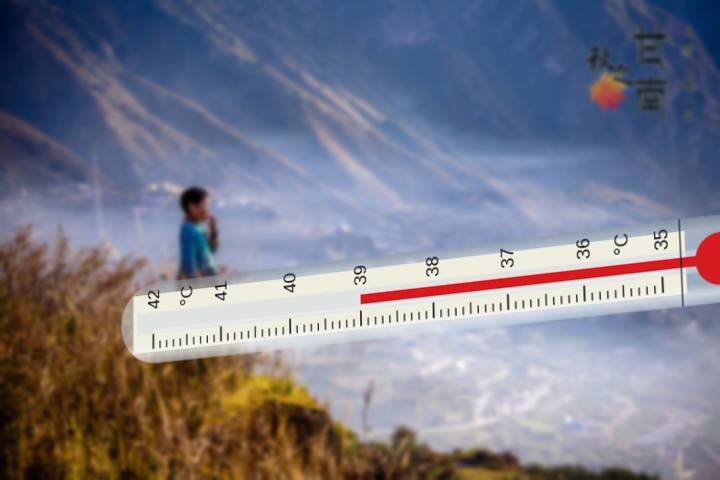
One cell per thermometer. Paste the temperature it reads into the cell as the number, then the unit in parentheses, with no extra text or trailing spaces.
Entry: 39 (°C)
